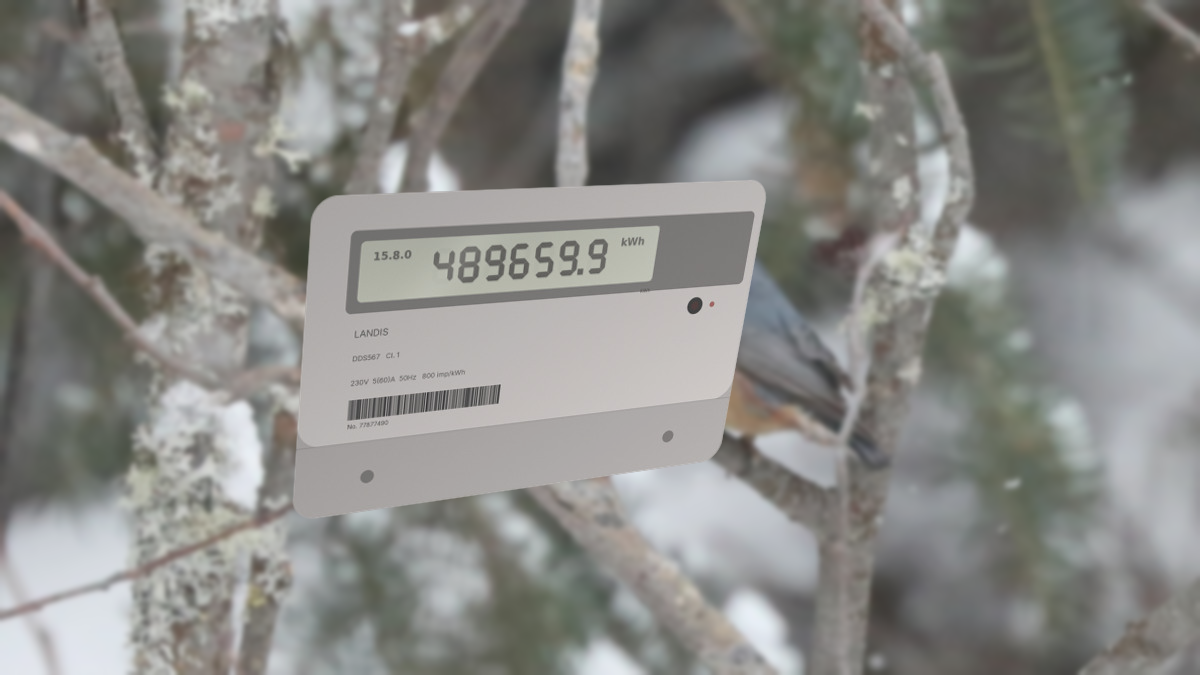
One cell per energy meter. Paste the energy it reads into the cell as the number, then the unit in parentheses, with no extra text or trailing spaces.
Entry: 489659.9 (kWh)
